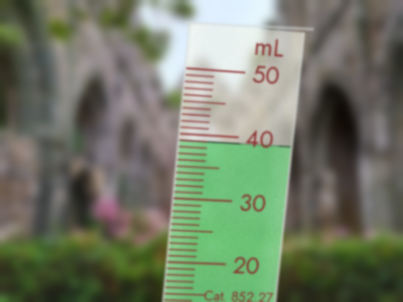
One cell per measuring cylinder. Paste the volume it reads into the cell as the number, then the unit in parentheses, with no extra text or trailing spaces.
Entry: 39 (mL)
